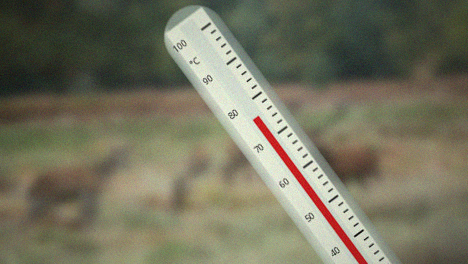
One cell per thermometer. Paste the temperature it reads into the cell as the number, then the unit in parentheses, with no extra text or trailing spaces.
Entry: 76 (°C)
